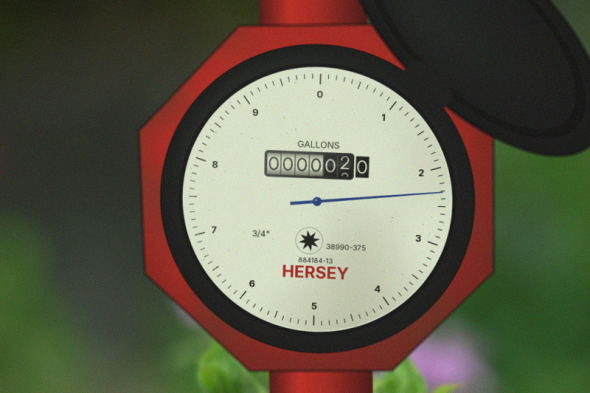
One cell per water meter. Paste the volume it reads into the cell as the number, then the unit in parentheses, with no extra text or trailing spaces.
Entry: 22.3 (gal)
